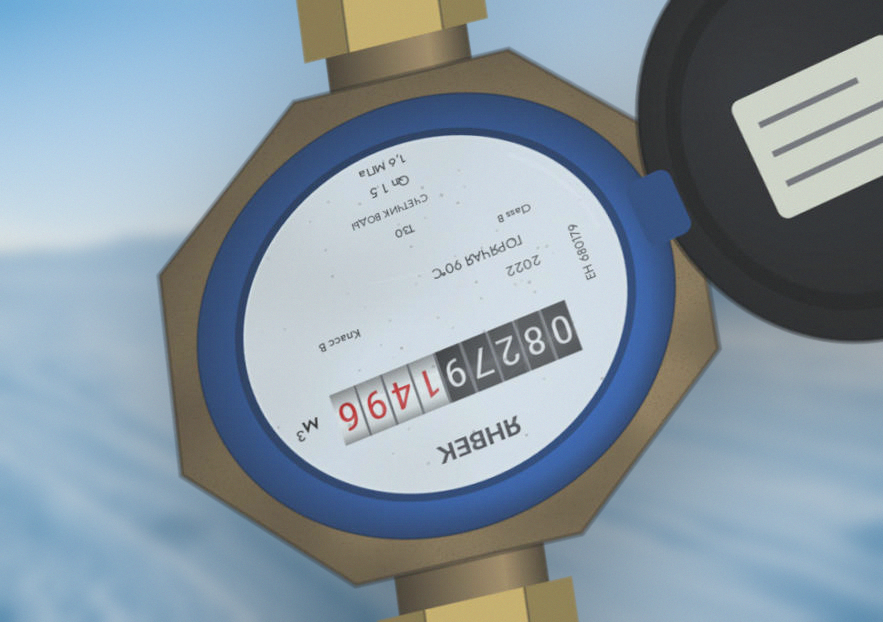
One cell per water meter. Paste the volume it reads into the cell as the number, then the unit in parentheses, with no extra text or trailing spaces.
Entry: 8279.1496 (m³)
